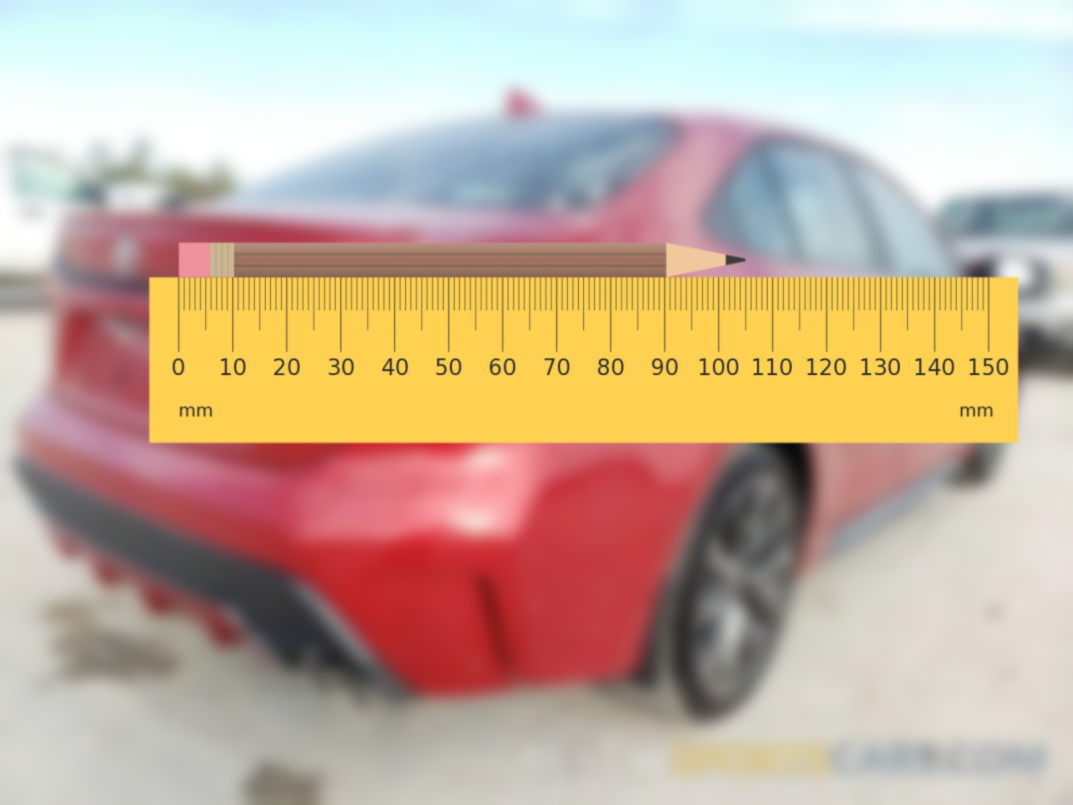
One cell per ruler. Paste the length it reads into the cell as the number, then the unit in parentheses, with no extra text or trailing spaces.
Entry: 105 (mm)
